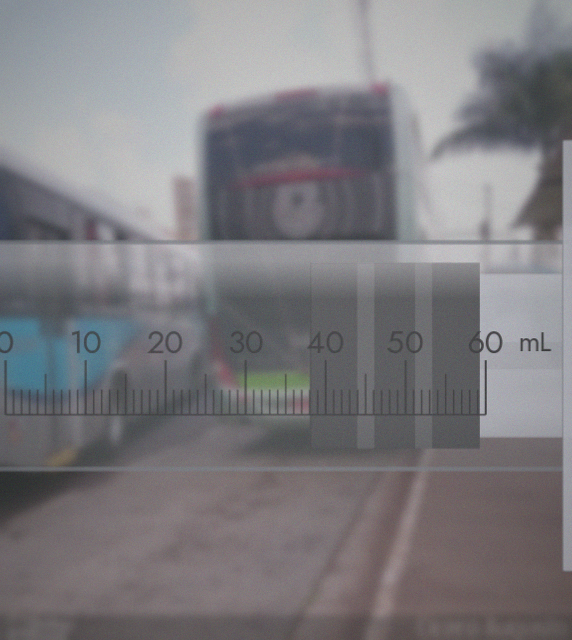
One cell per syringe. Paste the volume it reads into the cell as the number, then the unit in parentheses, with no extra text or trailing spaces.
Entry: 38 (mL)
